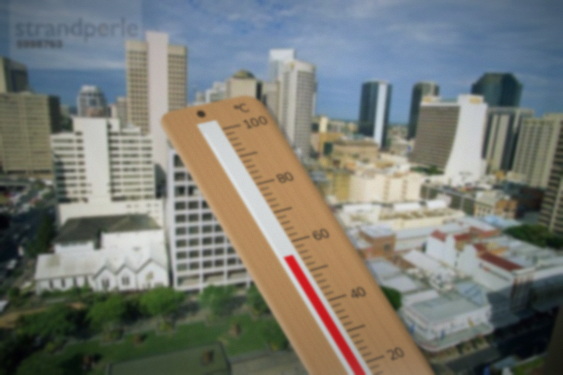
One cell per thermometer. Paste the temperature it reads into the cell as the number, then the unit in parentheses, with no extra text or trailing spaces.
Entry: 56 (°C)
